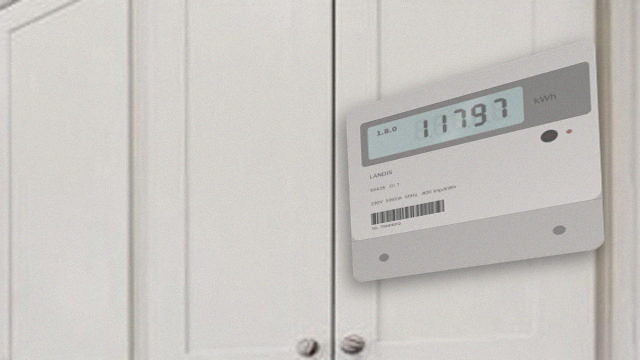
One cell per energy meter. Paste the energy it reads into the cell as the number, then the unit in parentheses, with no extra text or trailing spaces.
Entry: 11797 (kWh)
